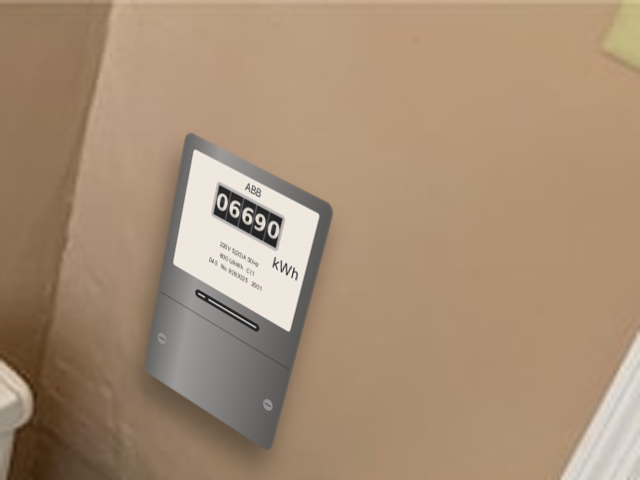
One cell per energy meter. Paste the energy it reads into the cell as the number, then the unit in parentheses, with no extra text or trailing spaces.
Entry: 6690 (kWh)
